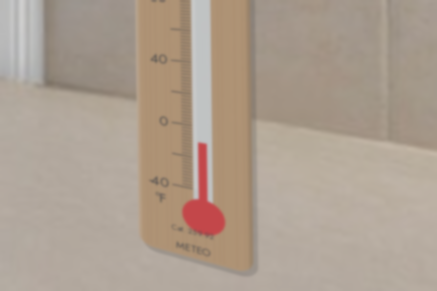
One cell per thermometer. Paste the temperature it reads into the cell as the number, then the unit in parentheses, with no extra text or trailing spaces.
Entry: -10 (°F)
